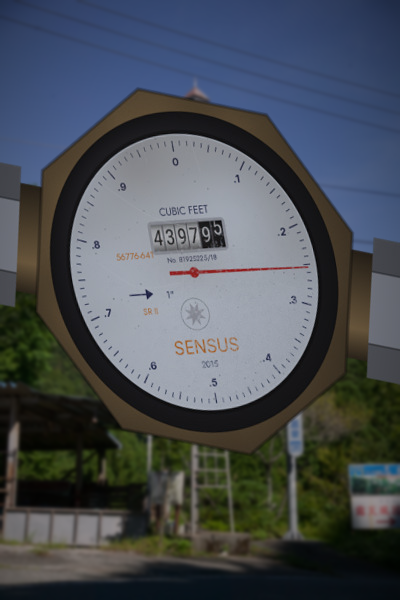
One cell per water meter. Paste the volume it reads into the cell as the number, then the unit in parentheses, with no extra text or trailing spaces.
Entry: 439795.25 (ft³)
